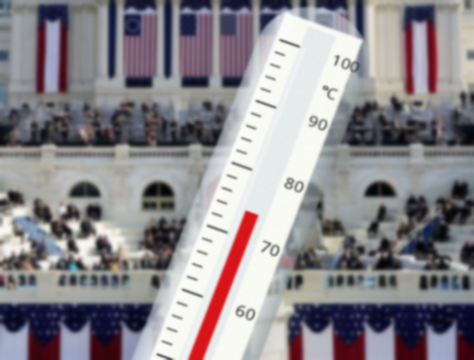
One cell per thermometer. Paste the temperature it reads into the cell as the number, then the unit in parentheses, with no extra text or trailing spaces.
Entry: 74 (°C)
